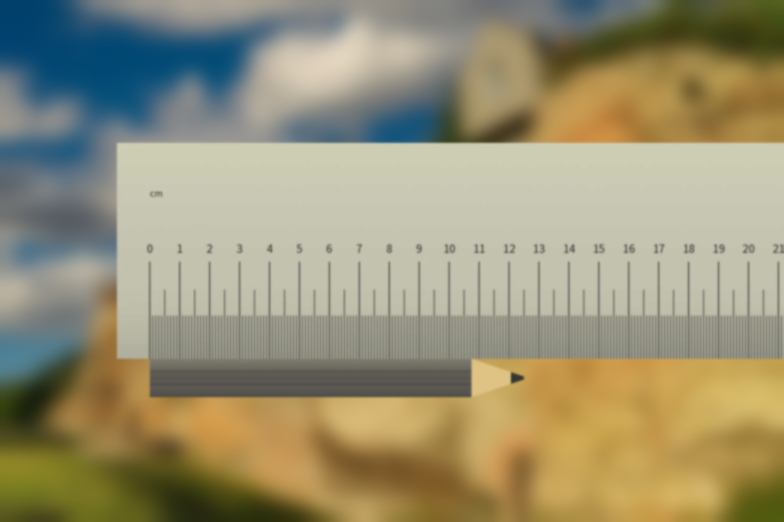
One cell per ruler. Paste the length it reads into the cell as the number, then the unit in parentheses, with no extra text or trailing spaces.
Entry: 12.5 (cm)
